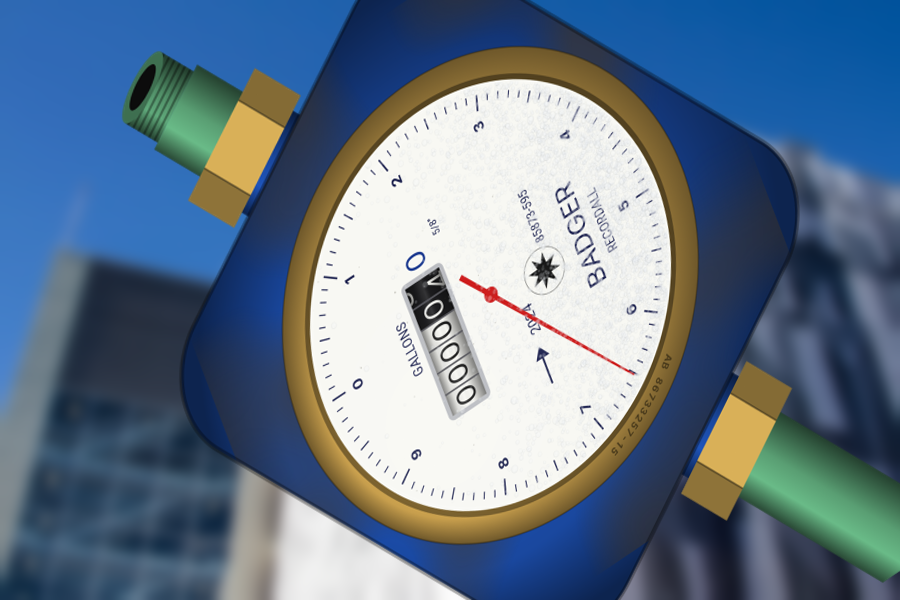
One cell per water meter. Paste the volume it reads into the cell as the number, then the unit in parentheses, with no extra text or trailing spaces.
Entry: 36.5 (gal)
